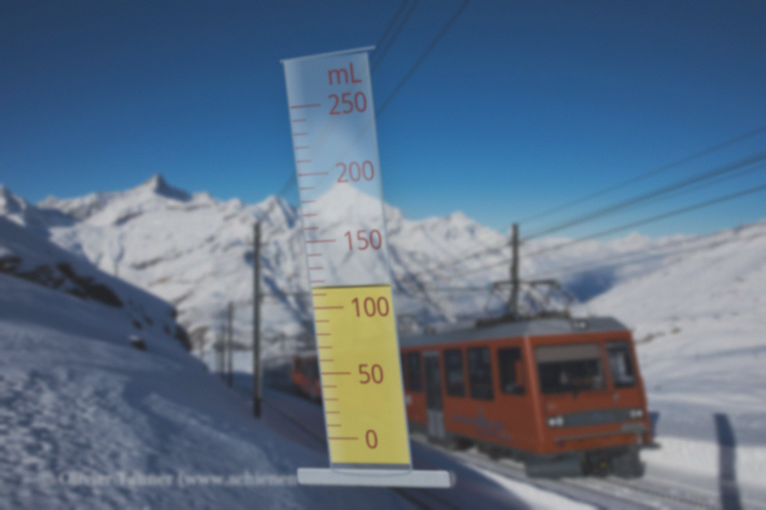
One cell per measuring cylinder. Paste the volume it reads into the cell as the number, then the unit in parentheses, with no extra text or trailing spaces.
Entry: 115 (mL)
